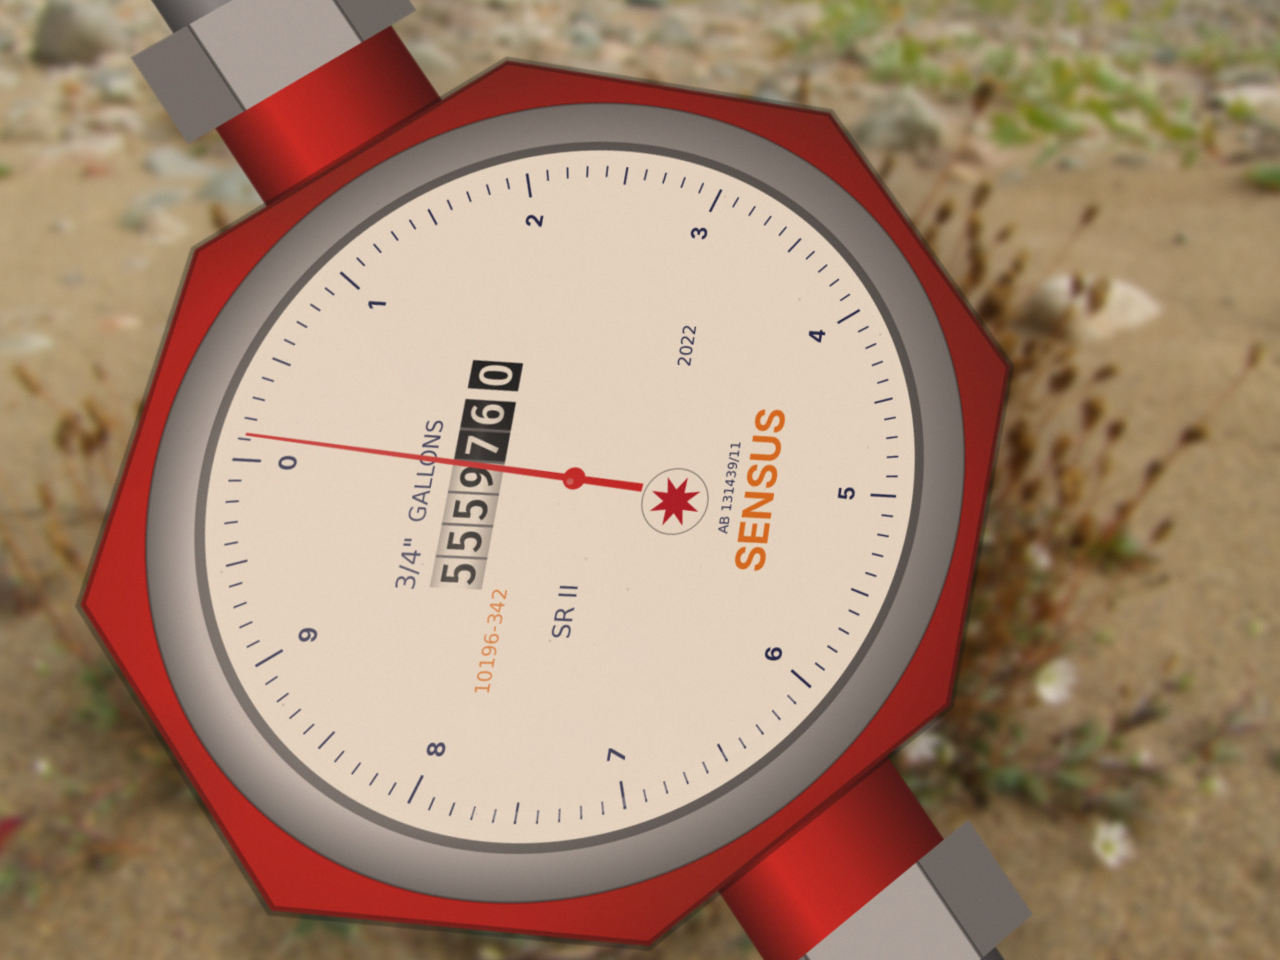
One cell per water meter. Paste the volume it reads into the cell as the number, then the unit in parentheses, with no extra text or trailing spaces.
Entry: 5559760.1 (gal)
